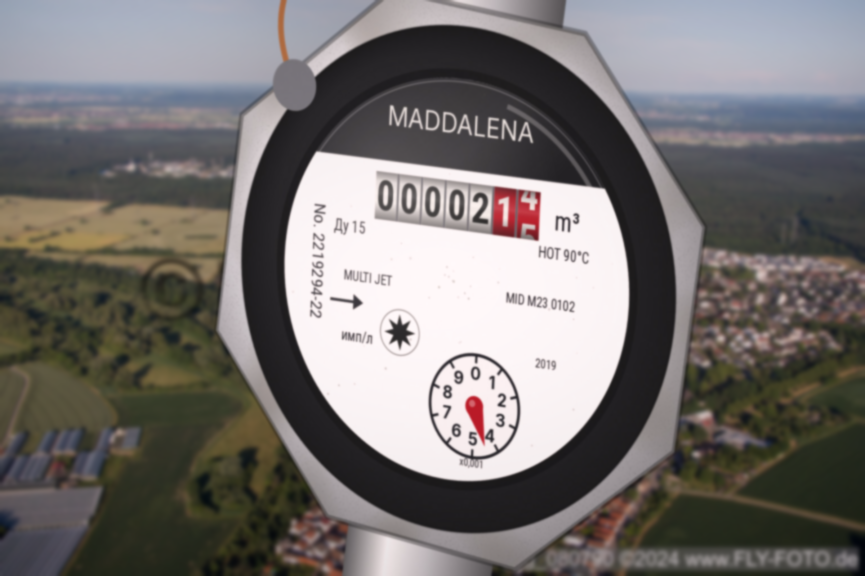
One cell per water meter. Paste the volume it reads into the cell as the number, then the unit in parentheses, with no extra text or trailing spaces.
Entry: 2.144 (m³)
